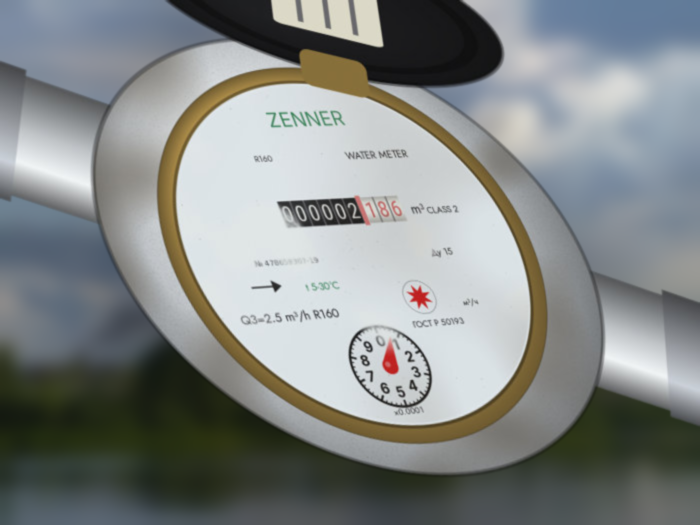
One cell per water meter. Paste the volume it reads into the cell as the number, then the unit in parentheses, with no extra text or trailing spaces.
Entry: 2.1860 (m³)
